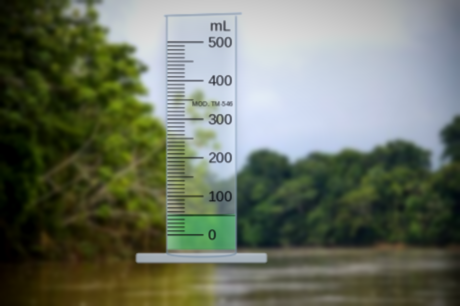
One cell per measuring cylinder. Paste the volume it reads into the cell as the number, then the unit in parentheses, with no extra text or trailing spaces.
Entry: 50 (mL)
